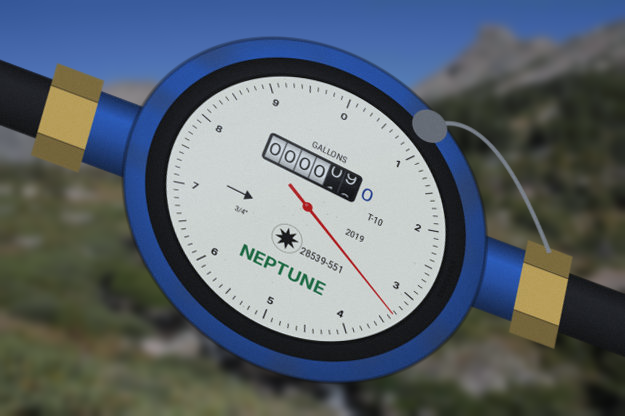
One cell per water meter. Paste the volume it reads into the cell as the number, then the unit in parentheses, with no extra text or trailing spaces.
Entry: 93.3 (gal)
